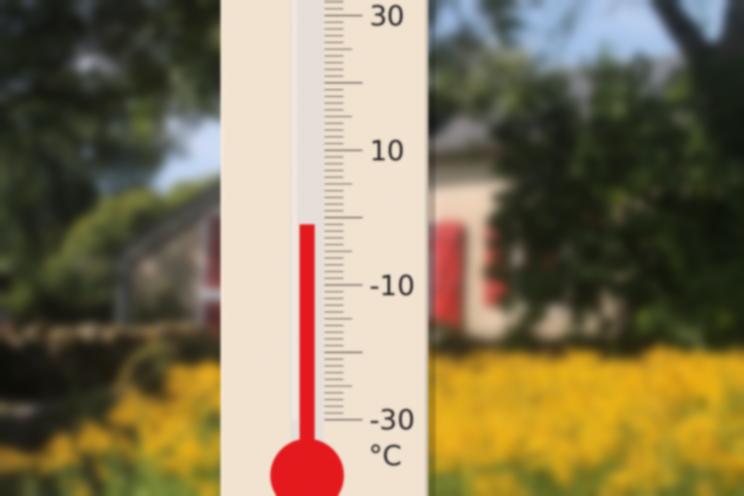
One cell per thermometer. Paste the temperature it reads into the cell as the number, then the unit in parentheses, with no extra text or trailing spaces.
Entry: -1 (°C)
